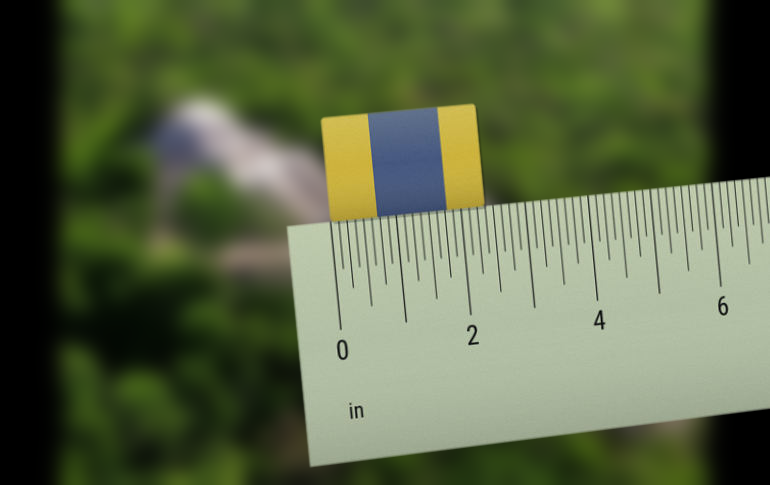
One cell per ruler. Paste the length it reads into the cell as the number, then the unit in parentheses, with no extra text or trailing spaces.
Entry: 2.375 (in)
